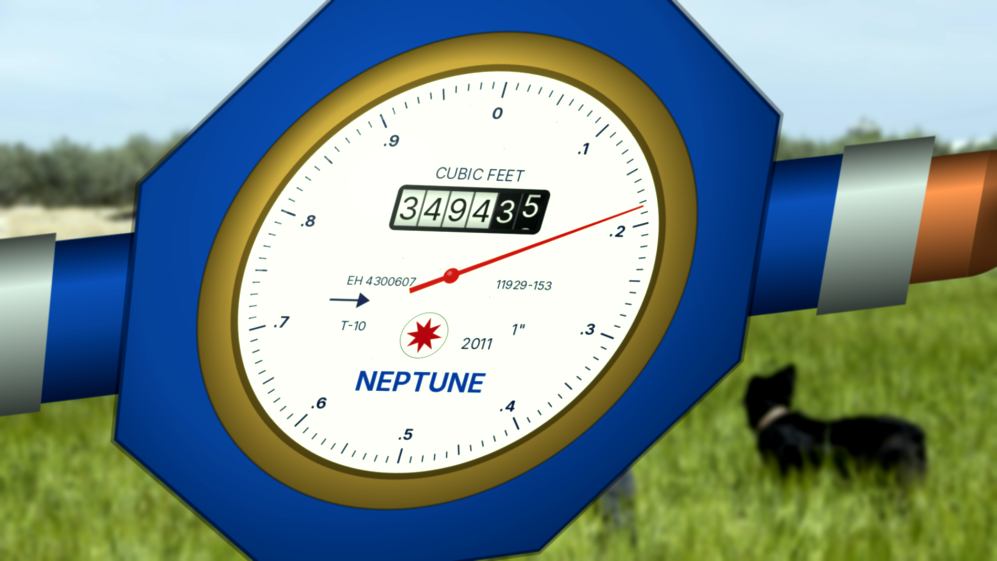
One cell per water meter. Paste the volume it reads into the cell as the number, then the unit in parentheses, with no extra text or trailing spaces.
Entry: 349435.18 (ft³)
